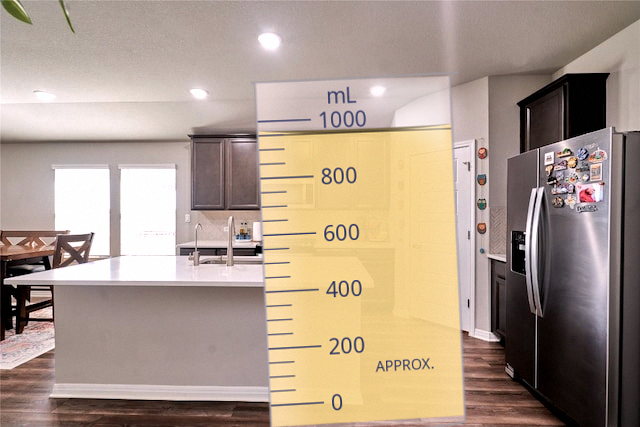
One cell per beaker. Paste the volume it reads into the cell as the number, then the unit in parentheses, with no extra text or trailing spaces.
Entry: 950 (mL)
